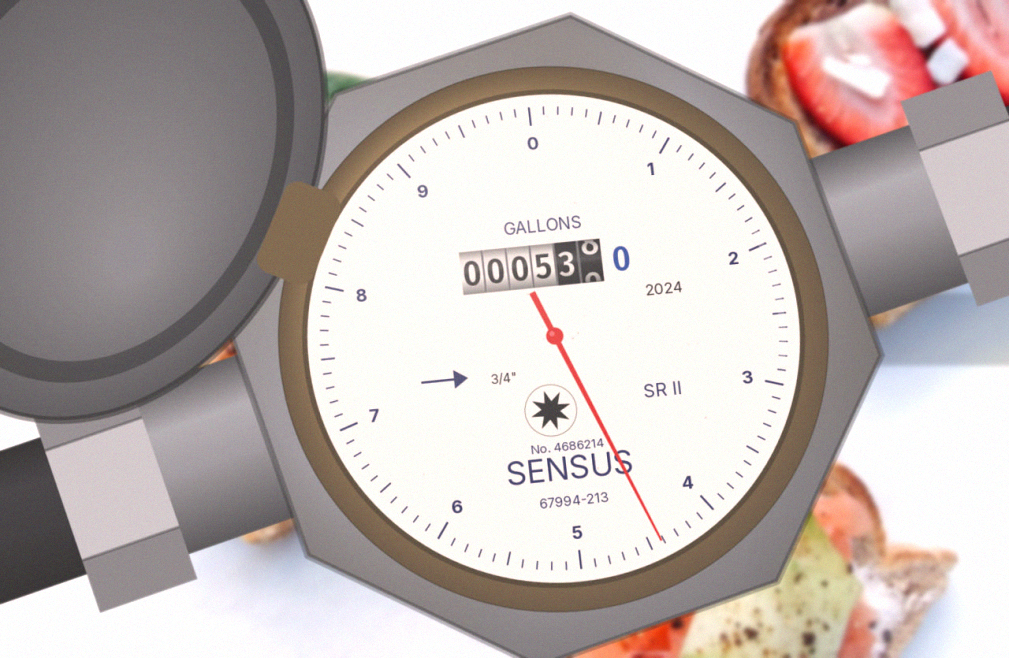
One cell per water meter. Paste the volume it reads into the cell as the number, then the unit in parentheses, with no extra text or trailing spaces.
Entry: 5384.4 (gal)
